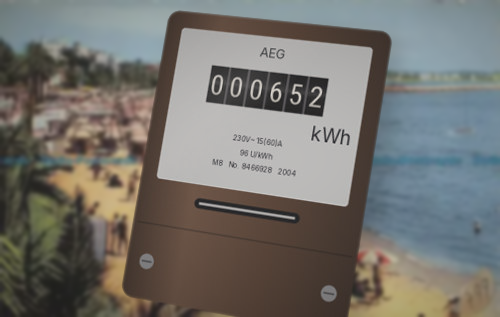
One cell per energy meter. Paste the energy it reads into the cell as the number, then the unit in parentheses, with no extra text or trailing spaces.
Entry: 652 (kWh)
